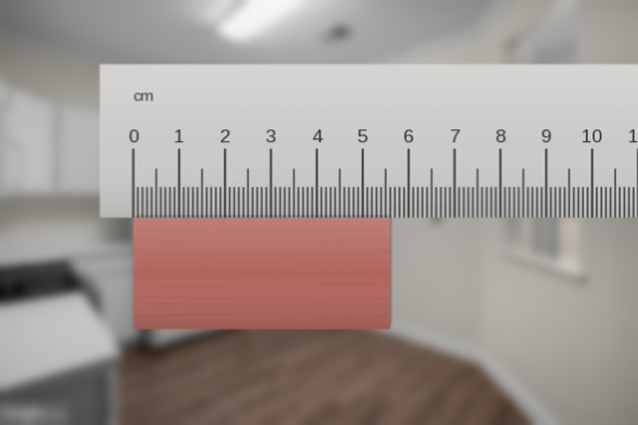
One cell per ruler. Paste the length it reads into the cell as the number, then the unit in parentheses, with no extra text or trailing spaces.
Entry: 5.6 (cm)
